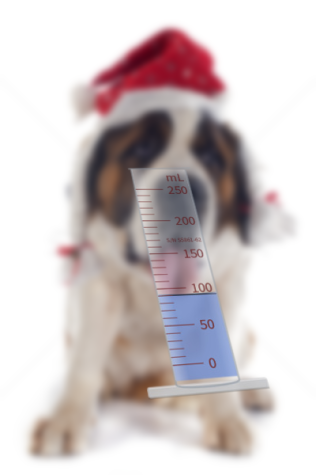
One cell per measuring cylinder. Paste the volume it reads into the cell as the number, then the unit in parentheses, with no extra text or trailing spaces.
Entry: 90 (mL)
